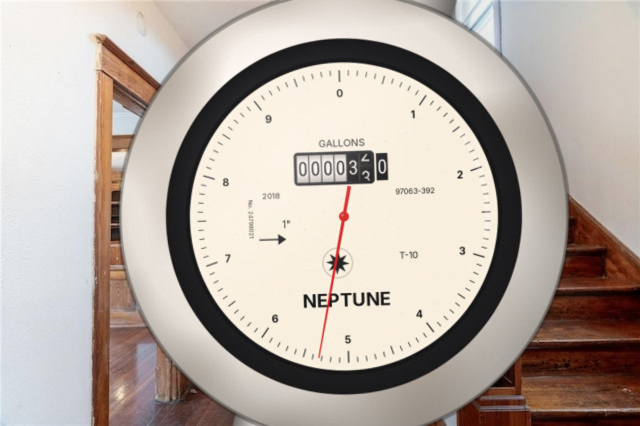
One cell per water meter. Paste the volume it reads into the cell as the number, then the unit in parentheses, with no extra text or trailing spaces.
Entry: 325.3 (gal)
